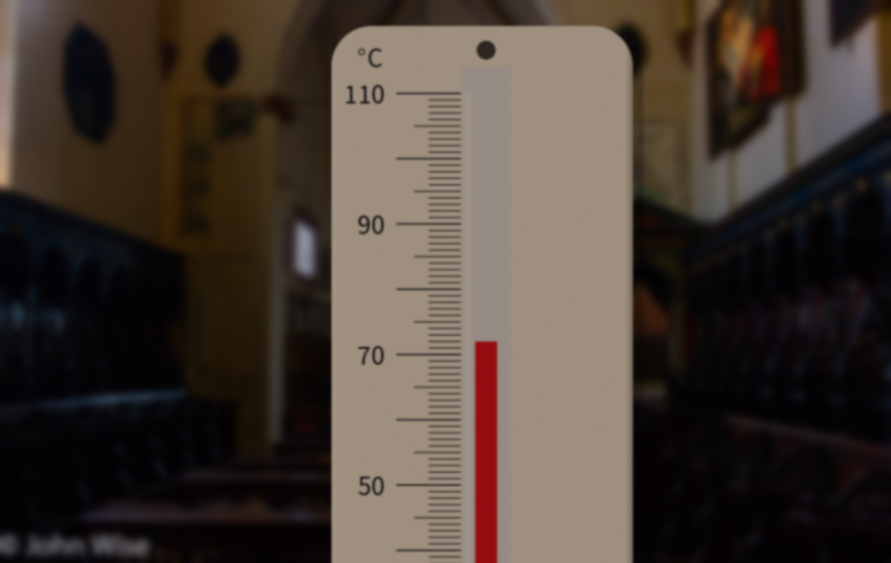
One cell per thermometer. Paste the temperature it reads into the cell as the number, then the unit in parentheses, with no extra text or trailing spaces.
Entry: 72 (°C)
